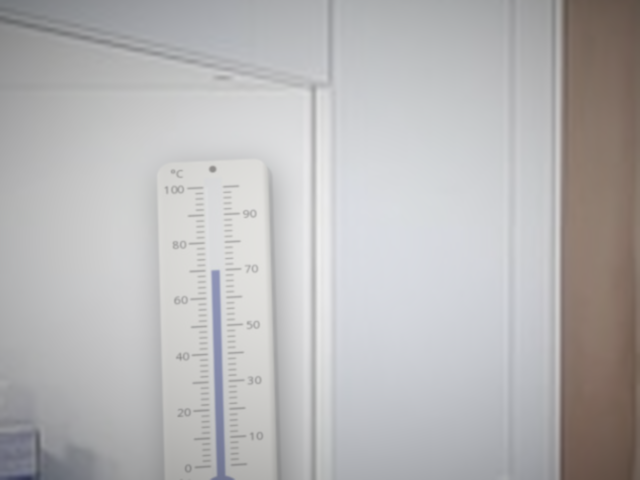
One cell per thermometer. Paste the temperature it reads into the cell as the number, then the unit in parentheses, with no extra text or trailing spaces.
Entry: 70 (°C)
